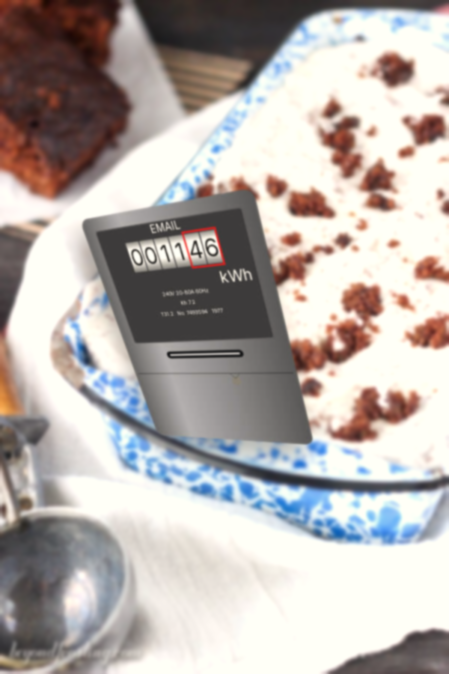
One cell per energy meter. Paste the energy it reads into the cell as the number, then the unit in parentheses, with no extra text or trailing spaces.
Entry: 11.46 (kWh)
